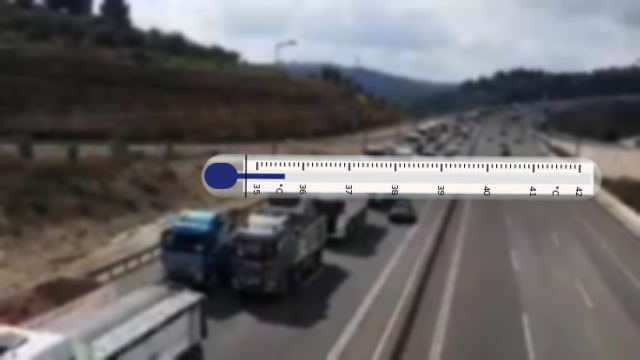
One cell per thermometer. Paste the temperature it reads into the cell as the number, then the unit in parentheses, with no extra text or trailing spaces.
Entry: 35.6 (°C)
